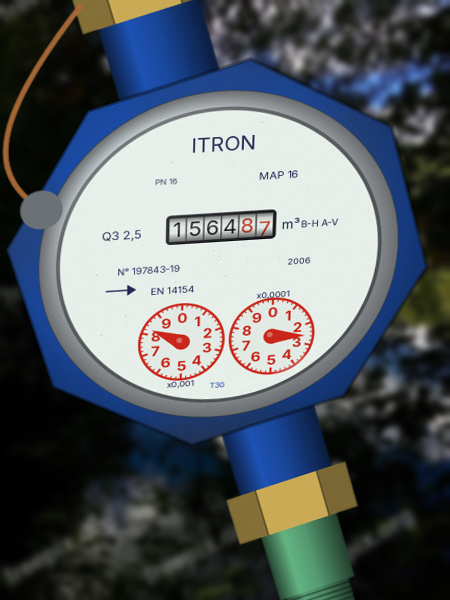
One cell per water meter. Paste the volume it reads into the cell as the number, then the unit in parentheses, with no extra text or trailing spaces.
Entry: 1564.8682 (m³)
